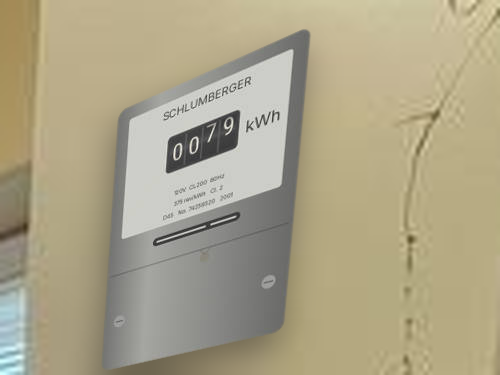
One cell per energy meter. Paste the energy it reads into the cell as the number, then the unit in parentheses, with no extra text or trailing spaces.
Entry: 79 (kWh)
